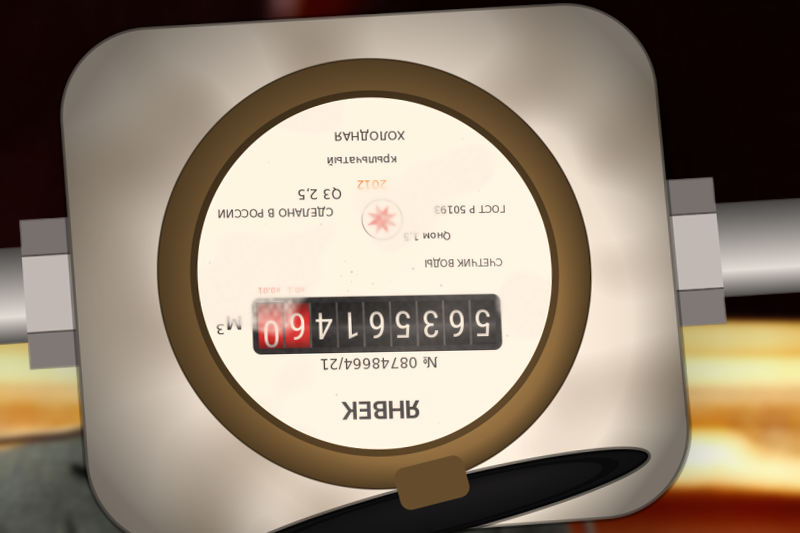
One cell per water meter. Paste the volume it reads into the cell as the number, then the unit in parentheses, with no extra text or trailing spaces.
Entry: 5635614.60 (m³)
